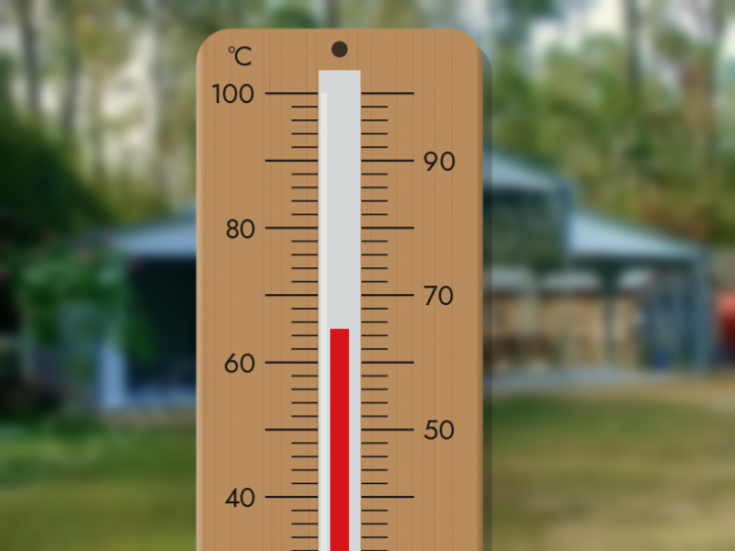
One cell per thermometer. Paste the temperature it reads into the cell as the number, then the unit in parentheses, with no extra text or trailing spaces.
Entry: 65 (°C)
